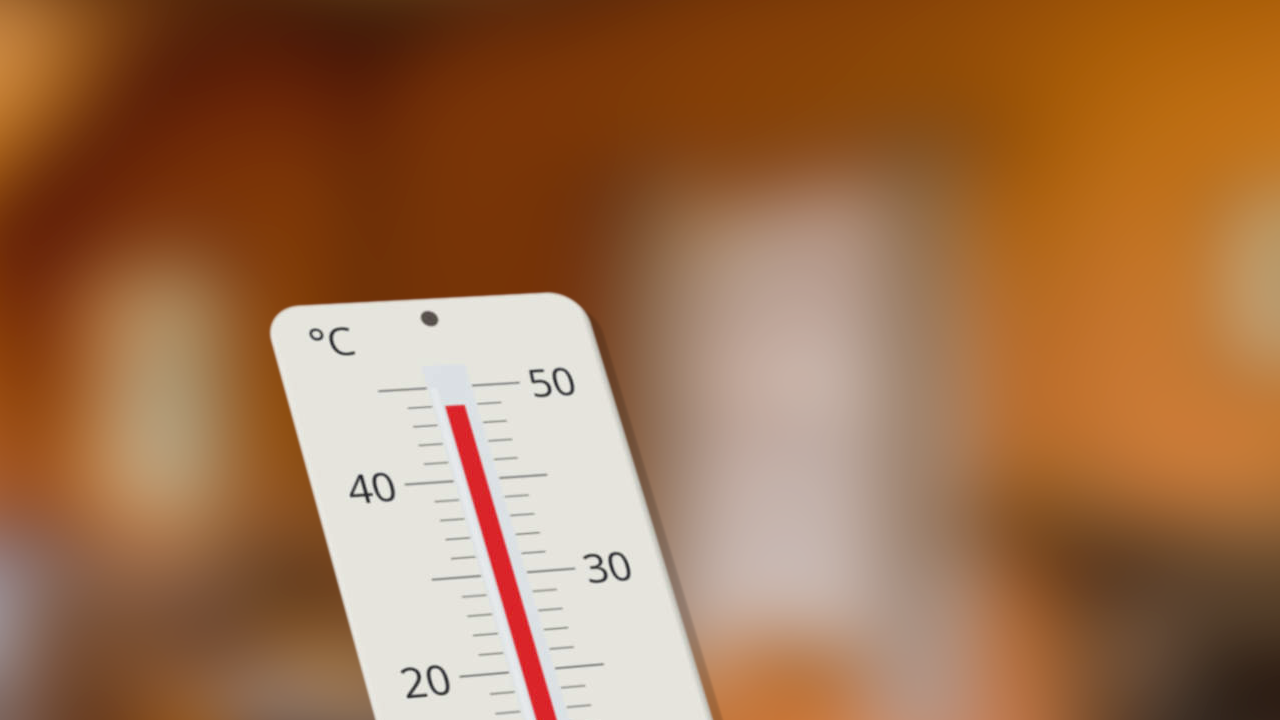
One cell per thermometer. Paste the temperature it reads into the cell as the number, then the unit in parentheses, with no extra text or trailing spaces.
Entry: 48 (°C)
